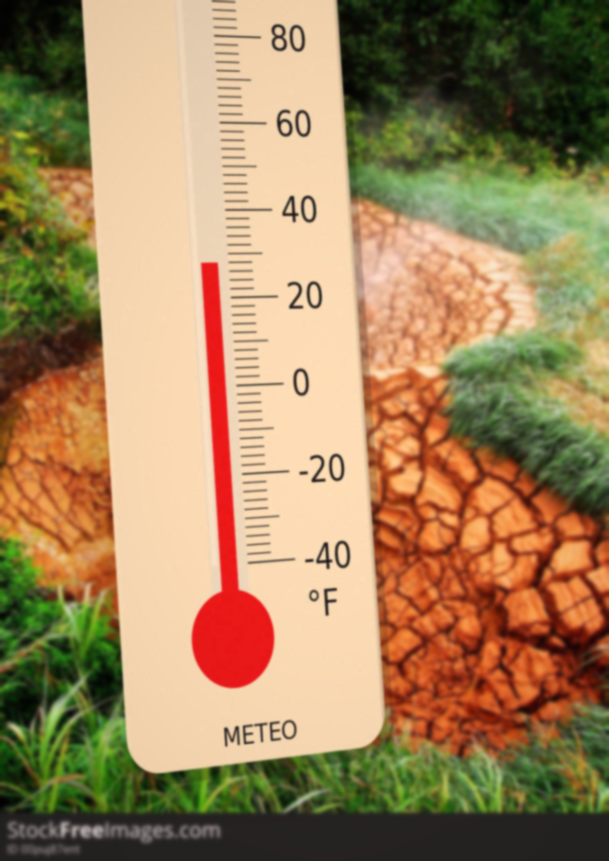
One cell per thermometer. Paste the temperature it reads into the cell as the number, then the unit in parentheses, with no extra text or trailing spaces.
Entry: 28 (°F)
